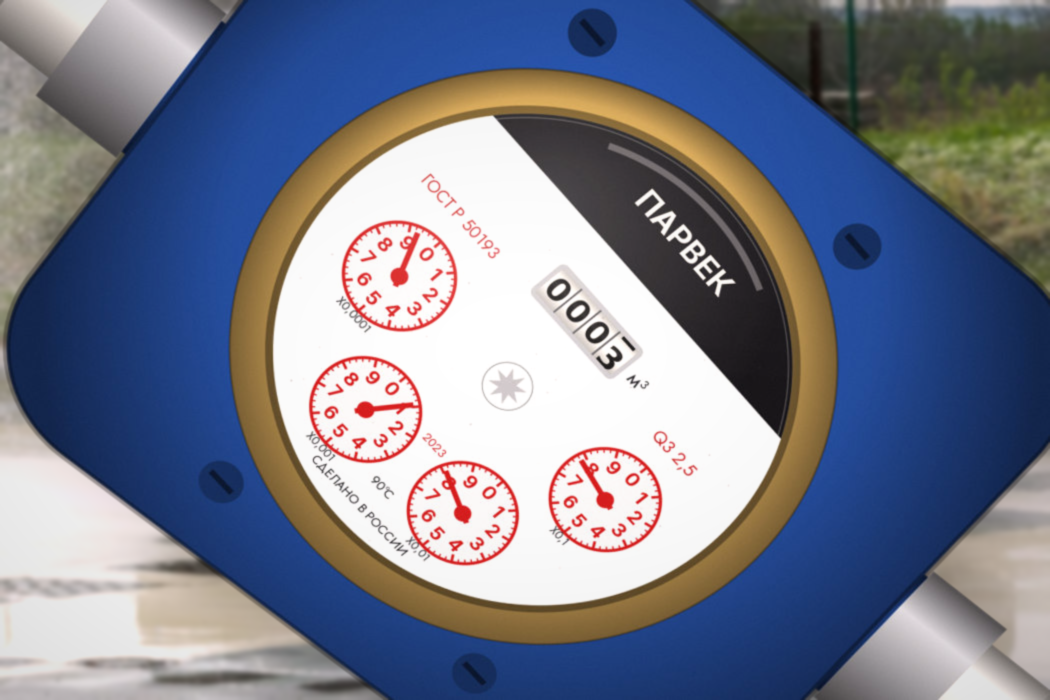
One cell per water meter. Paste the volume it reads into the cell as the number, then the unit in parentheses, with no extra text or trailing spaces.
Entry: 2.7809 (m³)
